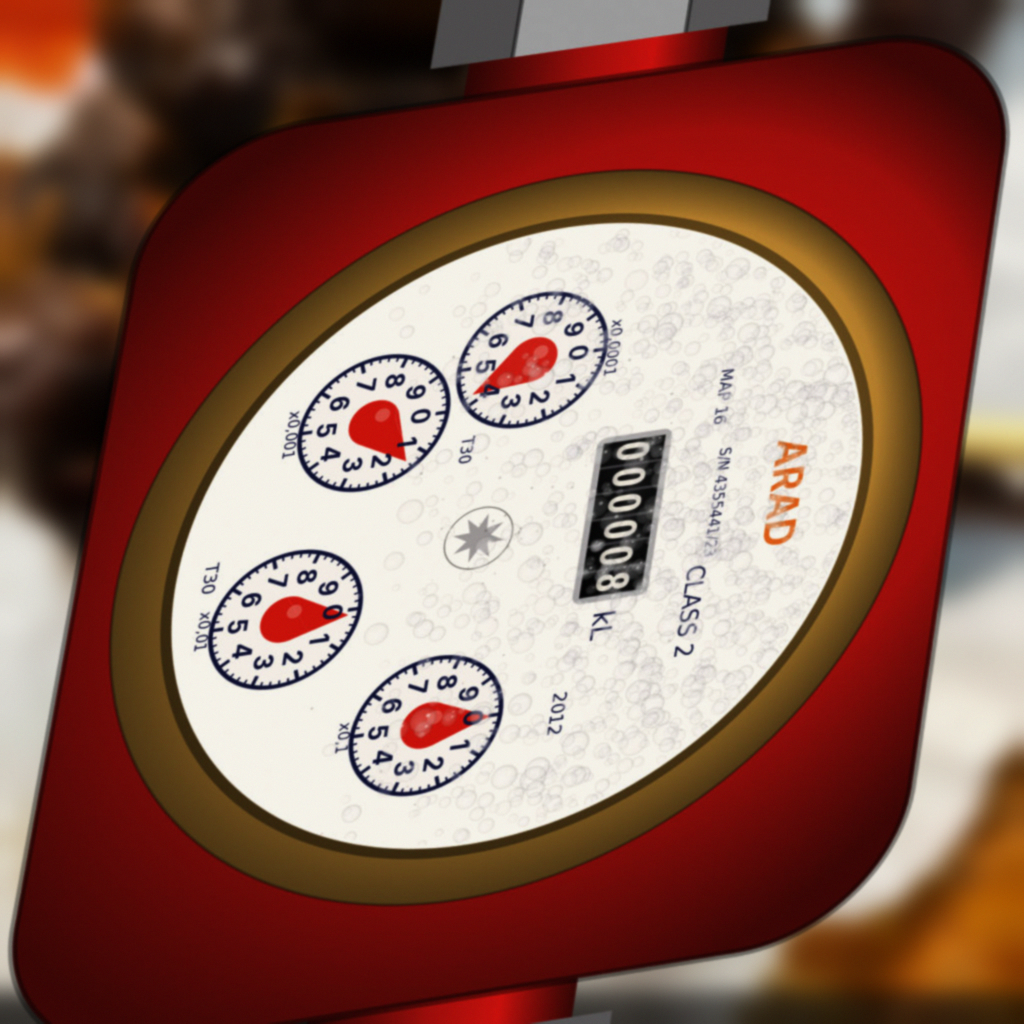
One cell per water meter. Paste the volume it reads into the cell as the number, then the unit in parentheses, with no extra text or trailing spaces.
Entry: 8.0014 (kL)
